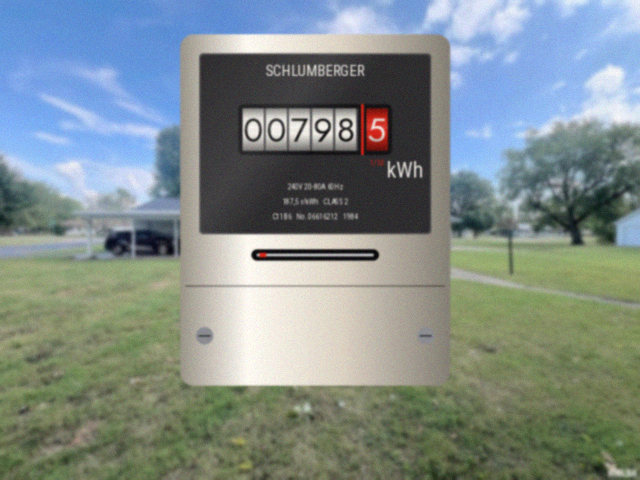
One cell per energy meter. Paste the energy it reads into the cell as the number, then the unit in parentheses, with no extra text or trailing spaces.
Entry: 798.5 (kWh)
